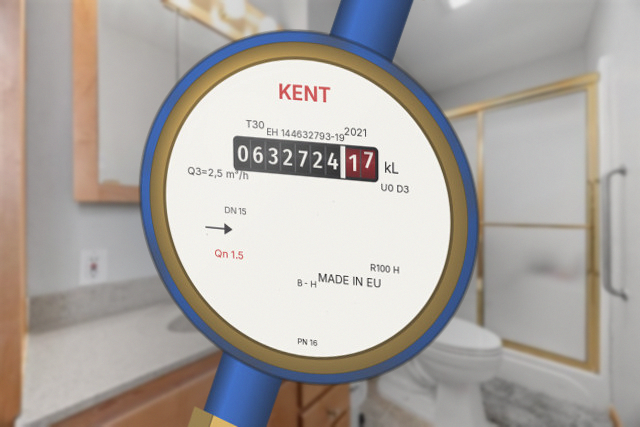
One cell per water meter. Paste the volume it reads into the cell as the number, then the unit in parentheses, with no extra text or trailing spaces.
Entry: 632724.17 (kL)
